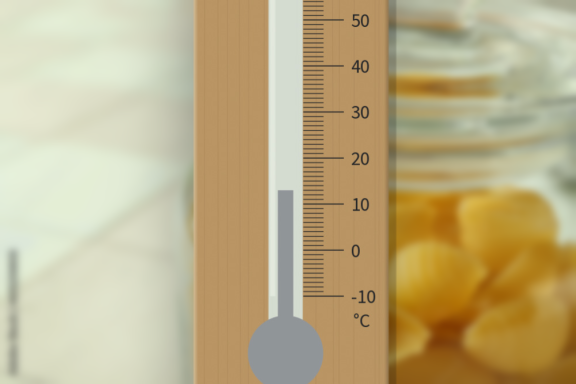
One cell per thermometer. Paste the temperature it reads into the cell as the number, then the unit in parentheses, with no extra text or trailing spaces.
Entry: 13 (°C)
